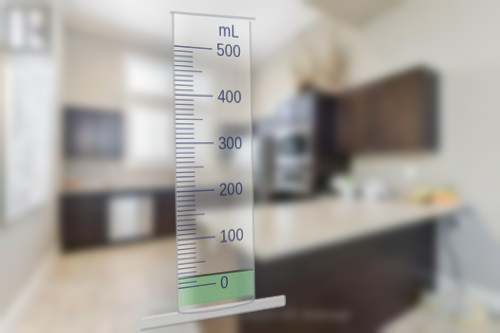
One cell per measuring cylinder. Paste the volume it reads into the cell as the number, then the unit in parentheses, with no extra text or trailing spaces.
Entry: 20 (mL)
